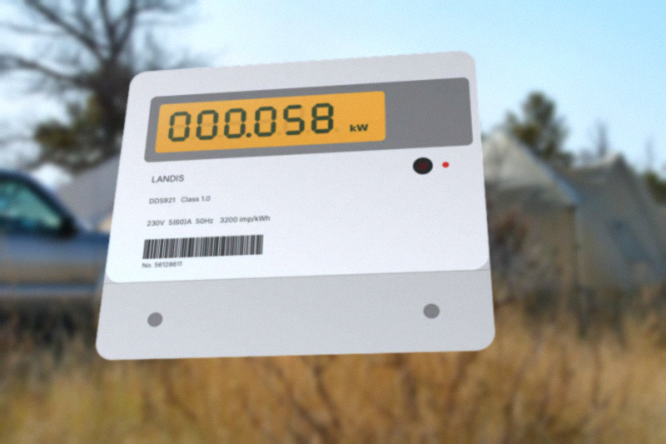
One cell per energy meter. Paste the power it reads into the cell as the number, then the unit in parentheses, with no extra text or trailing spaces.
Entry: 0.058 (kW)
